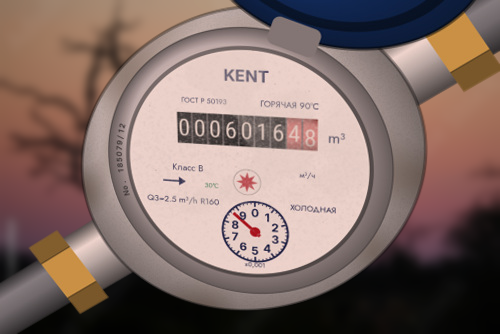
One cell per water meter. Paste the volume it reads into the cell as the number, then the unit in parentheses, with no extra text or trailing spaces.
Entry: 6016.478 (m³)
